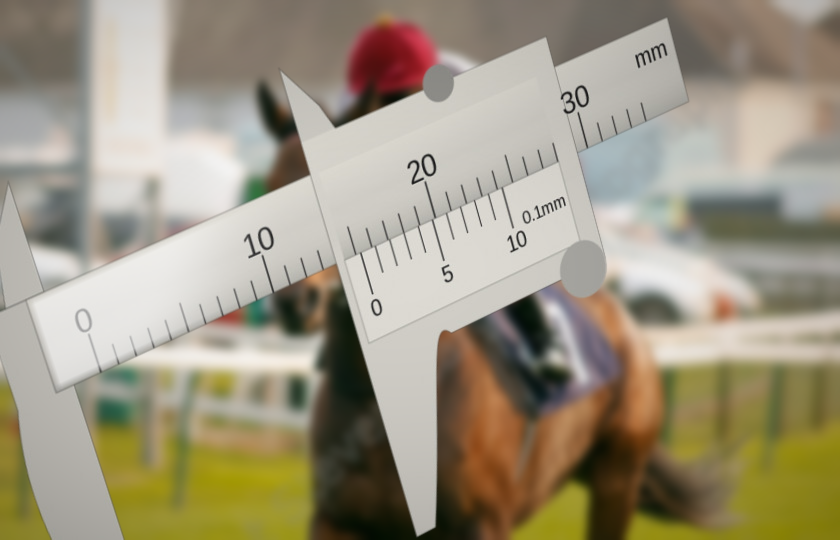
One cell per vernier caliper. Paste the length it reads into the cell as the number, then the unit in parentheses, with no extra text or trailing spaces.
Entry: 15.3 (mm)
